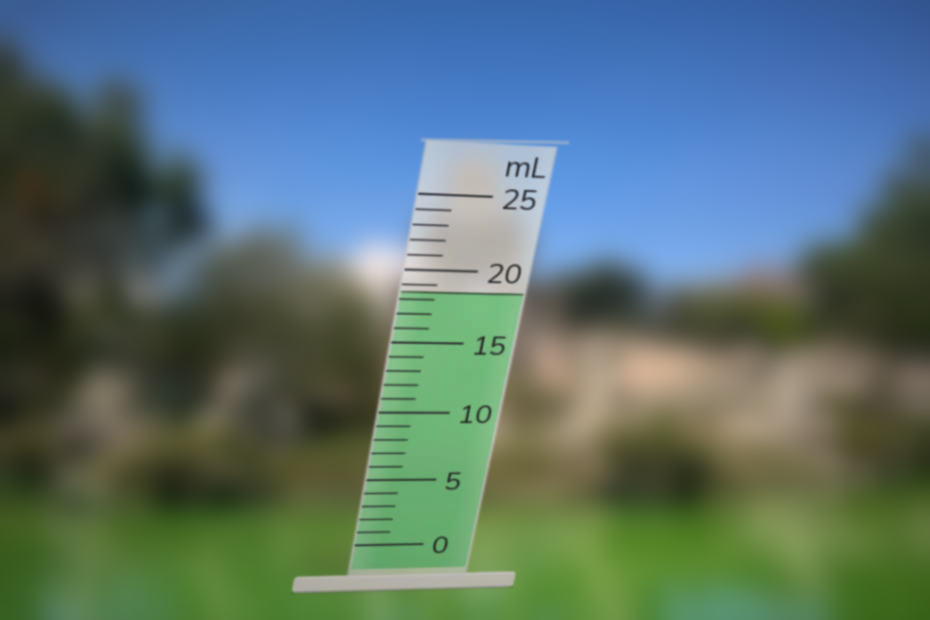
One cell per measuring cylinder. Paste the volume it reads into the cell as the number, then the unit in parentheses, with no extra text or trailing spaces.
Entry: 18.5 (mL)
